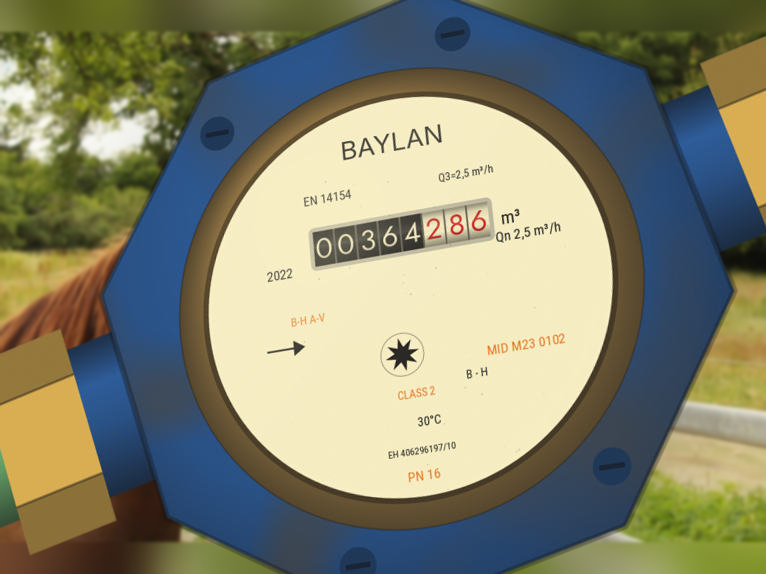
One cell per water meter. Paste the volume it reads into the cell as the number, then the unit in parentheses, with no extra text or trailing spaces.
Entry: 364.286 (m³)
